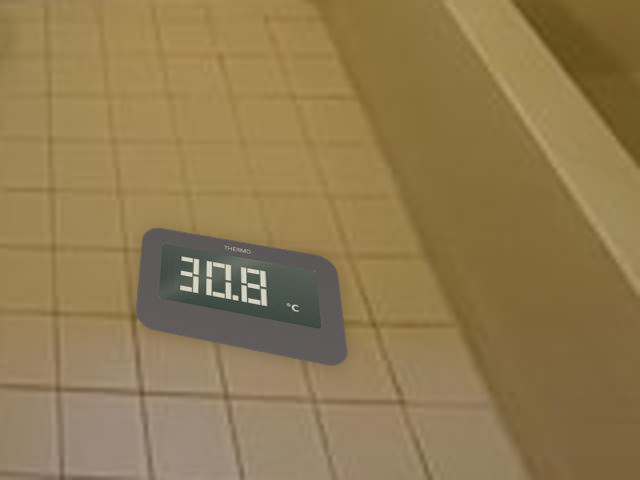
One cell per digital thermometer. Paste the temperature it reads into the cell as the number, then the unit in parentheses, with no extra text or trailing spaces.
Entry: 30.8 (°C)
